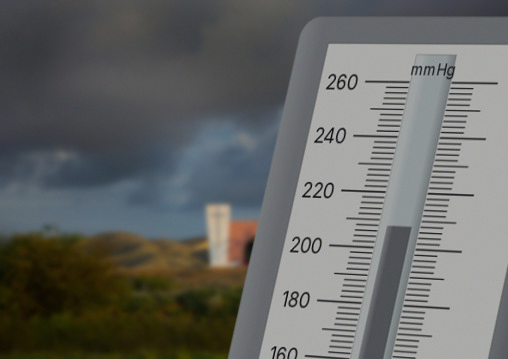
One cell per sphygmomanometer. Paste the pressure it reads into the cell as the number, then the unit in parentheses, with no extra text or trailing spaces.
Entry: 208 (mmHg)
